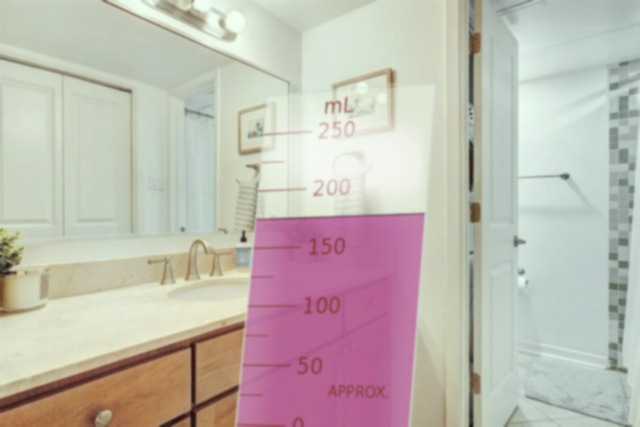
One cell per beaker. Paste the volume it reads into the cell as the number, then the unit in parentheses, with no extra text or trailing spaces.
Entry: 175 (mL)
